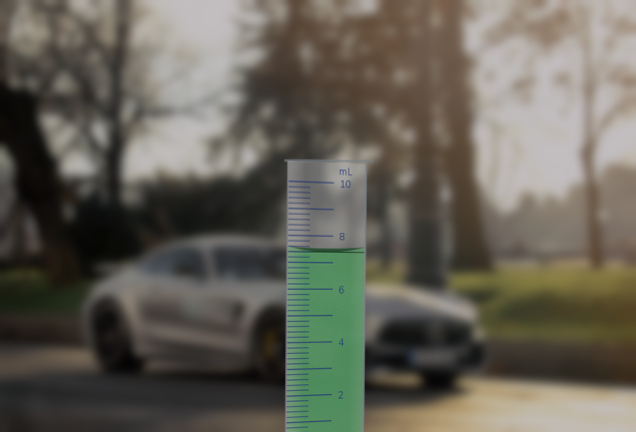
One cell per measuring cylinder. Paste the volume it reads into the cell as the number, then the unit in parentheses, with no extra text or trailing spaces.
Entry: 7.4 (mL)
